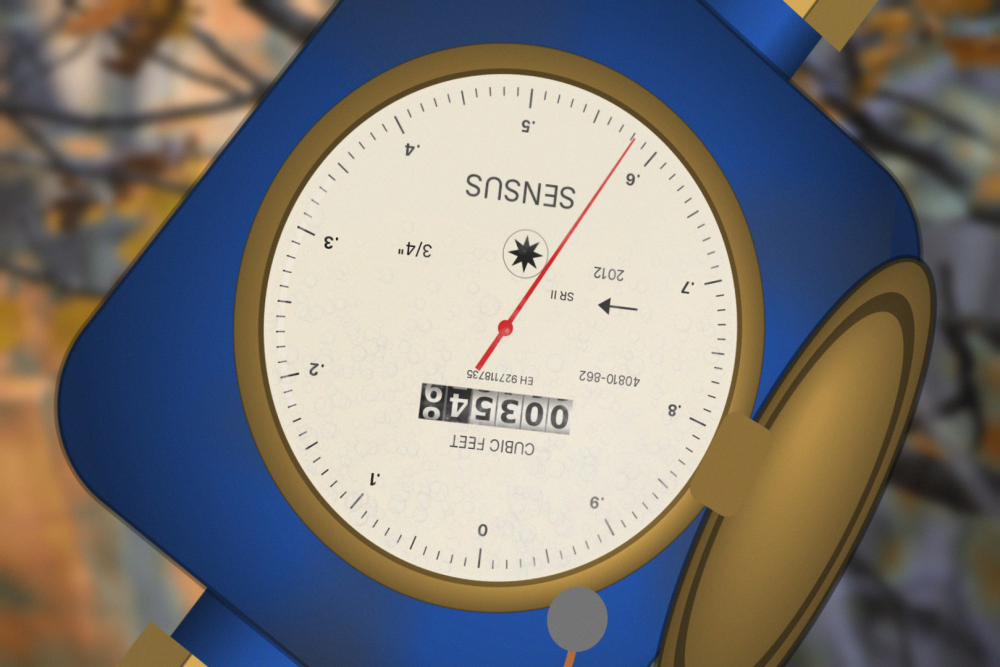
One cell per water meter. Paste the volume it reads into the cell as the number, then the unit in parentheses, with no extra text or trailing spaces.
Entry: 3548.58 (ft³)
